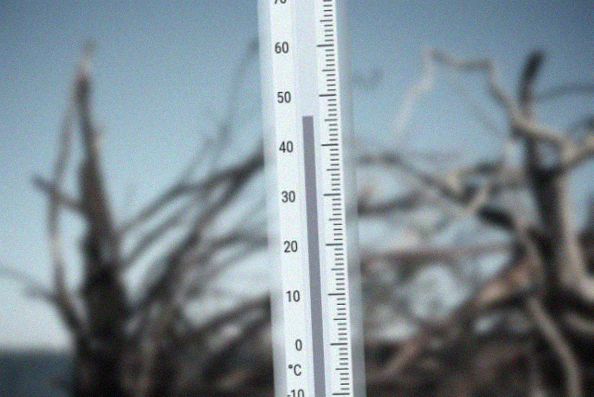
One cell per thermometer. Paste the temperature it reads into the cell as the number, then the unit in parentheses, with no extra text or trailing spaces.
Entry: 46 (°C)
